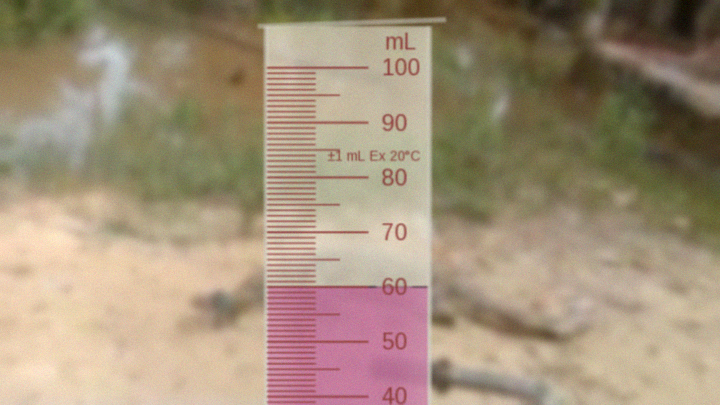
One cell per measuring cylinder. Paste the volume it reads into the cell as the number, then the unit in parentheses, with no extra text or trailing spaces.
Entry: 60 (mL)
